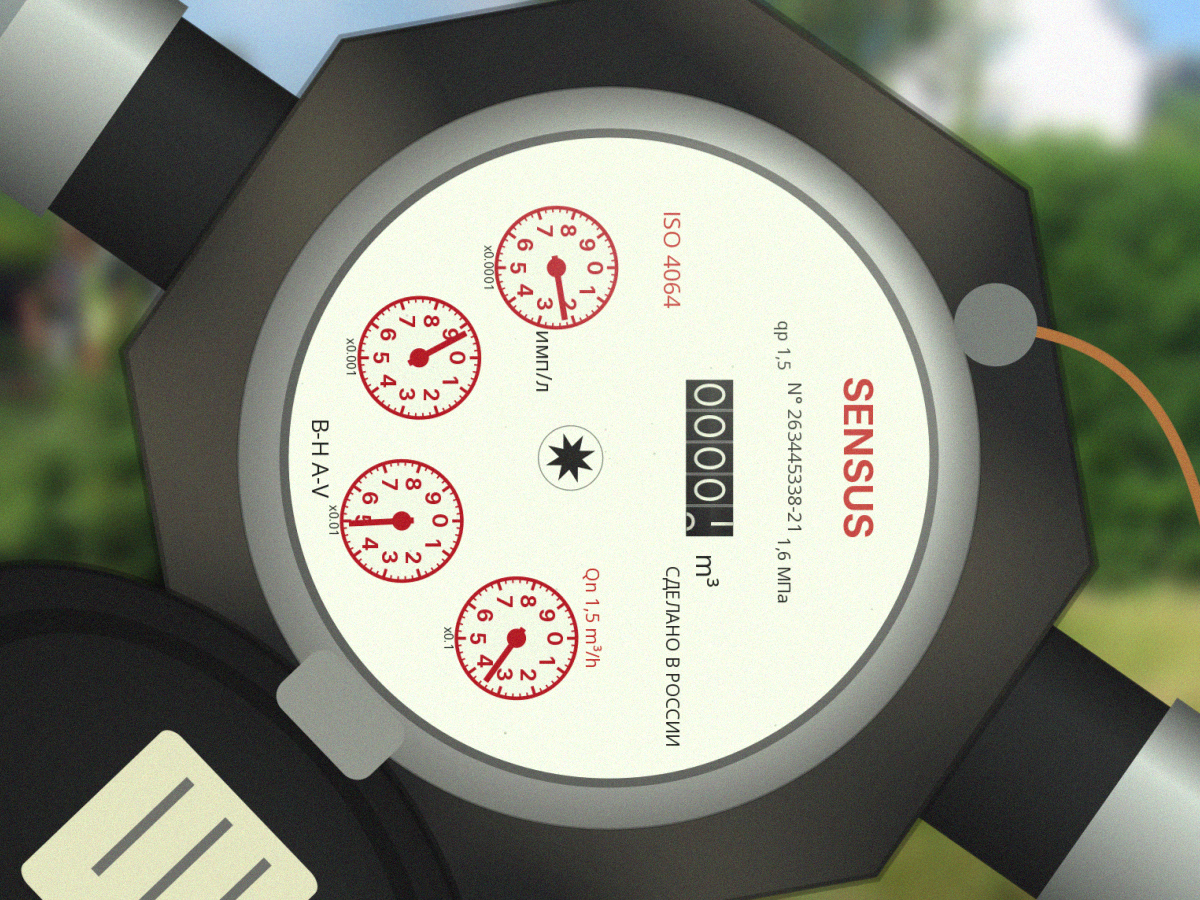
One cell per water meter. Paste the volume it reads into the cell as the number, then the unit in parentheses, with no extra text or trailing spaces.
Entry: 1.3492 (m³)
